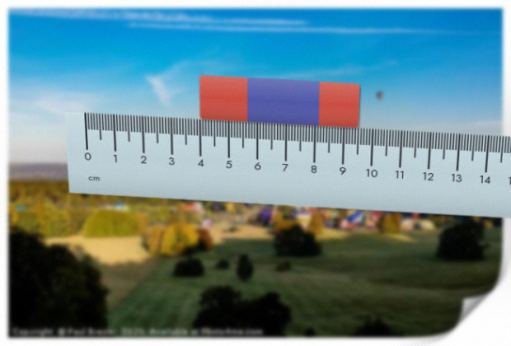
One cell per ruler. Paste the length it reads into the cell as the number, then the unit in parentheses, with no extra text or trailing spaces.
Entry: 5.5 (cm)
